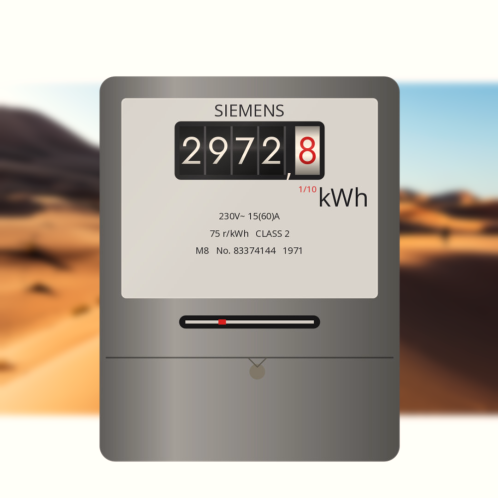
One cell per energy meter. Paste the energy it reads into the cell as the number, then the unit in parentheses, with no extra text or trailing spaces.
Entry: 2972.8 (kWh)
